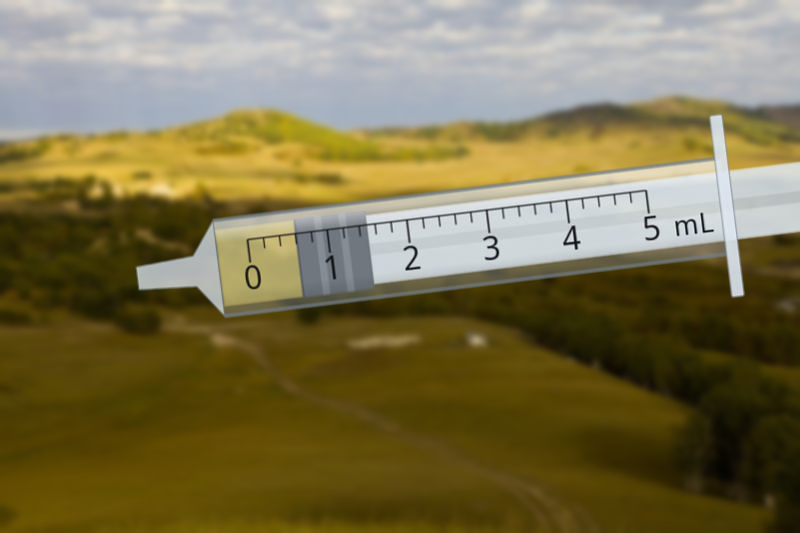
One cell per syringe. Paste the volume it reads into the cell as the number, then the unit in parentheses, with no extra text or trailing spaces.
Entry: 0.6 (mL)
